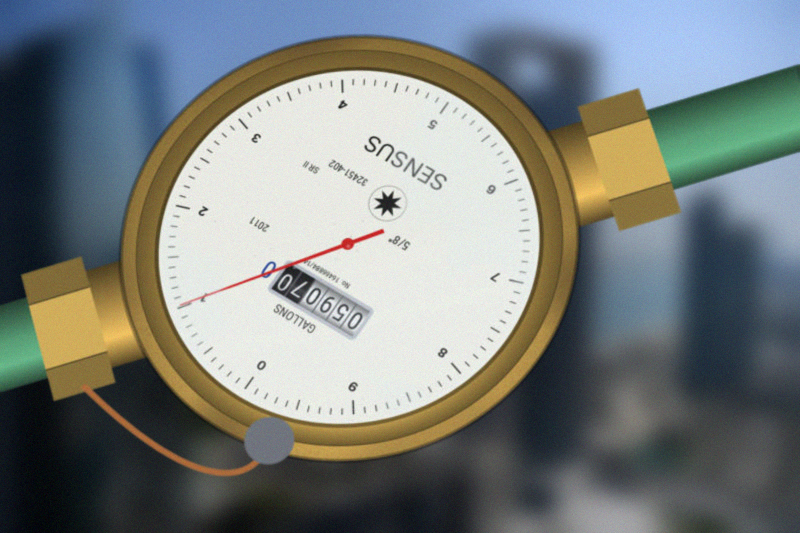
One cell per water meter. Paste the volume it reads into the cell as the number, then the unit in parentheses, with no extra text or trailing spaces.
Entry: 590701.0 (gal)
